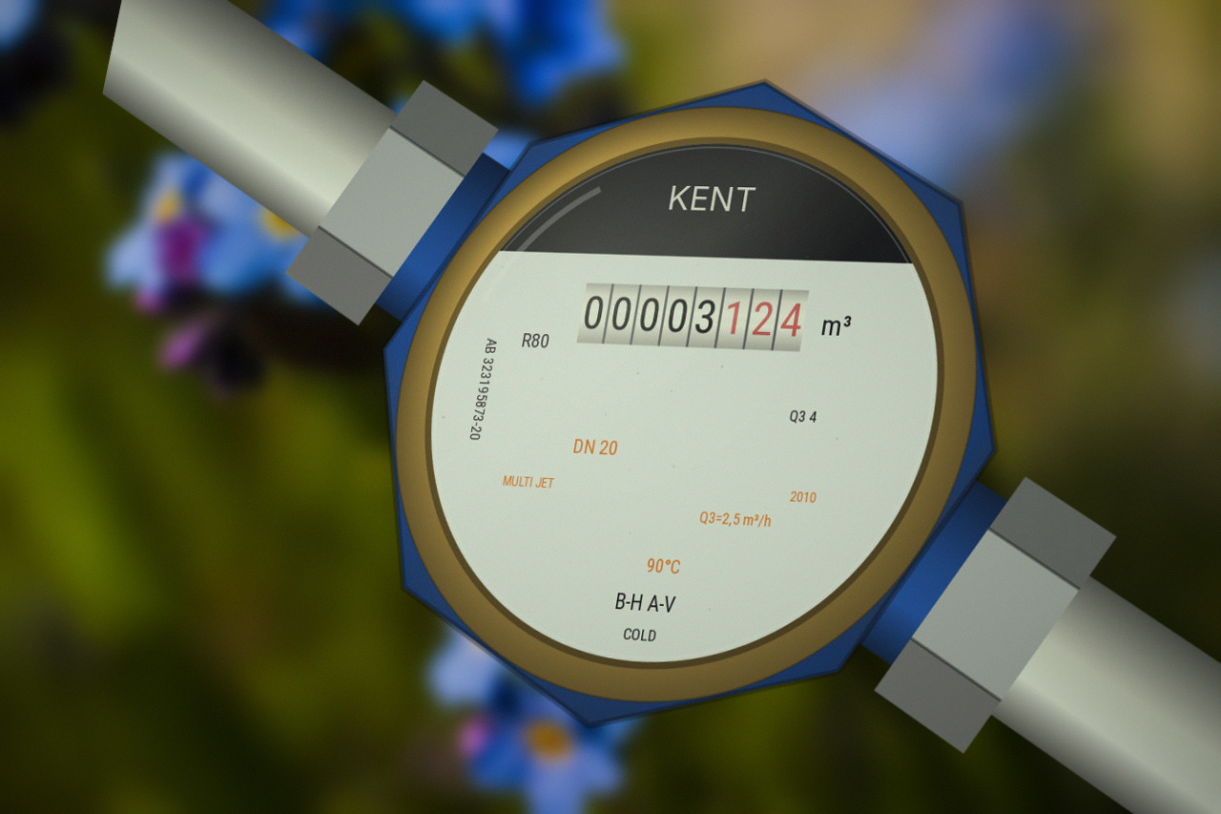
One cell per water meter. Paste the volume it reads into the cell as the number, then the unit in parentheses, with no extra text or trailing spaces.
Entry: 3.124 (m³)
